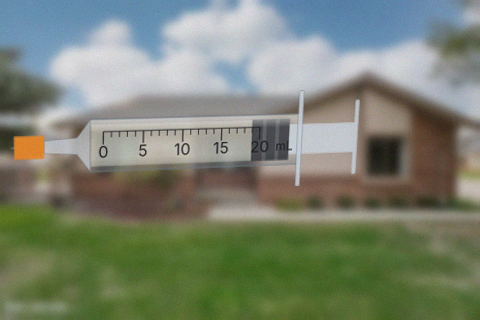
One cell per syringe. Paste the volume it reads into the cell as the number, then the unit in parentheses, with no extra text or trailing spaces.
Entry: 19 (mL)
